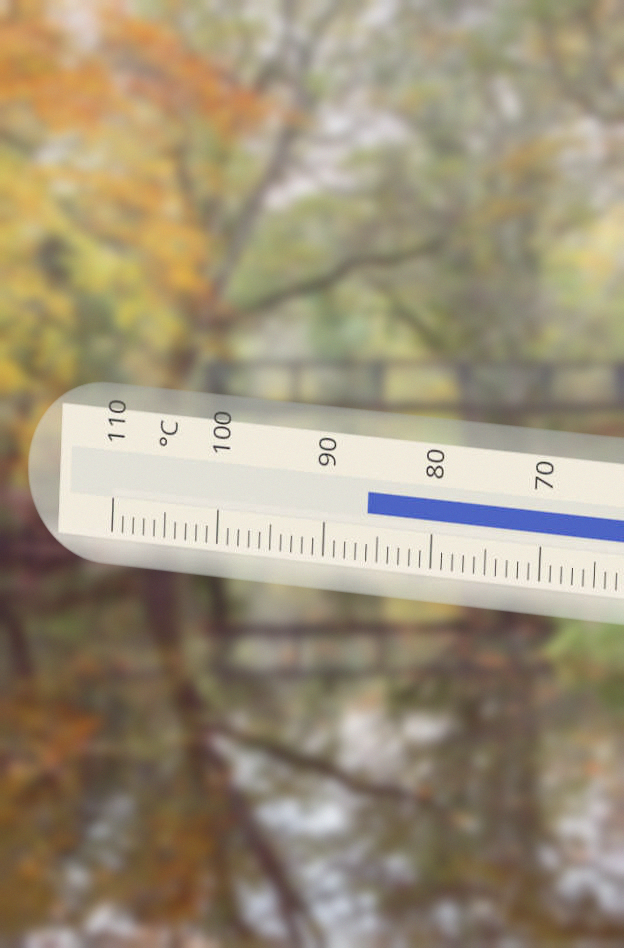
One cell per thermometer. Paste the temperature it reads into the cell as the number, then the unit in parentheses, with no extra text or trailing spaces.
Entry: 86 (°C)
